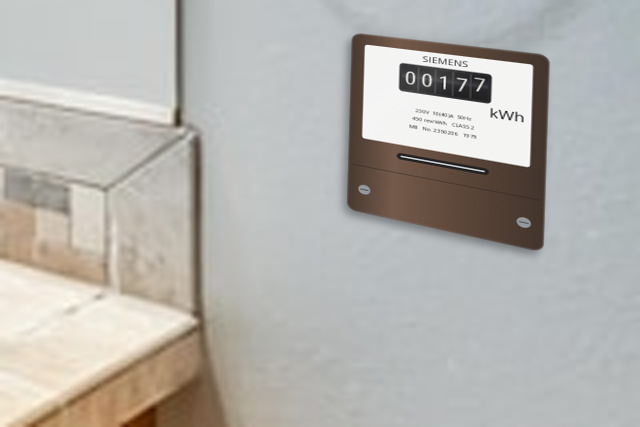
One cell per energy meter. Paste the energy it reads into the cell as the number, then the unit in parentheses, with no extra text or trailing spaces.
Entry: 177 (kWh)
